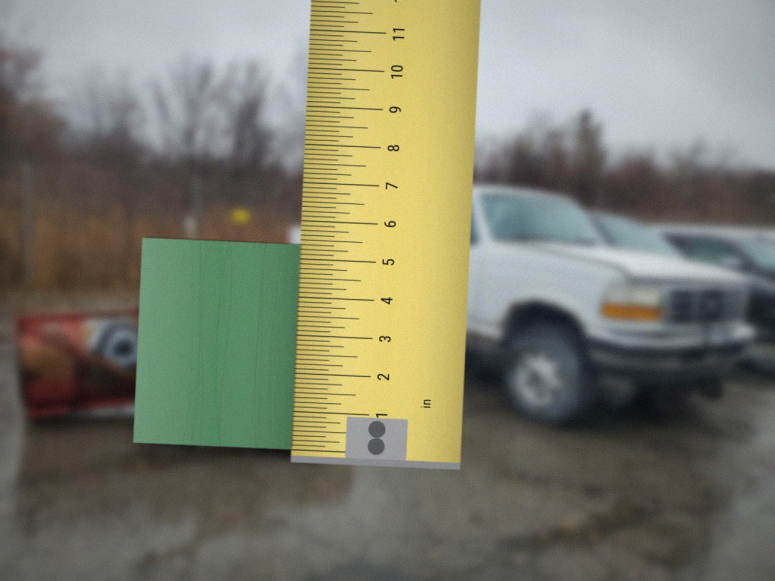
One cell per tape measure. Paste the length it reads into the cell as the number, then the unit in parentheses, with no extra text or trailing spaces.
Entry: 5.375 (in)
